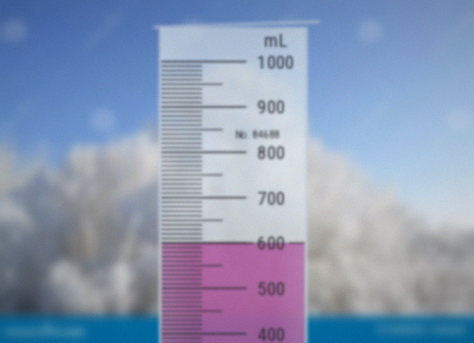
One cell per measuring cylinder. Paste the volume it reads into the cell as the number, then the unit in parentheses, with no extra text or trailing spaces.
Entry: 600 (mL)
